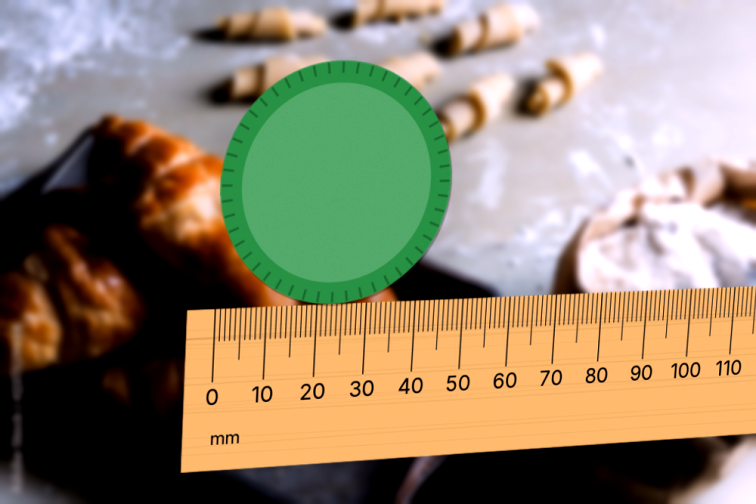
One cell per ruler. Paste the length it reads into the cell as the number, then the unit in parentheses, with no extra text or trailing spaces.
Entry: 46 (mm)
